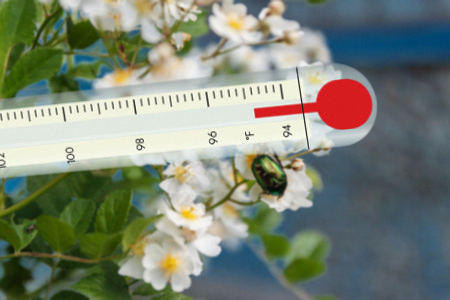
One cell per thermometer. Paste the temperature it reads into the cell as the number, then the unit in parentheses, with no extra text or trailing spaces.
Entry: 94.8 (°F)
